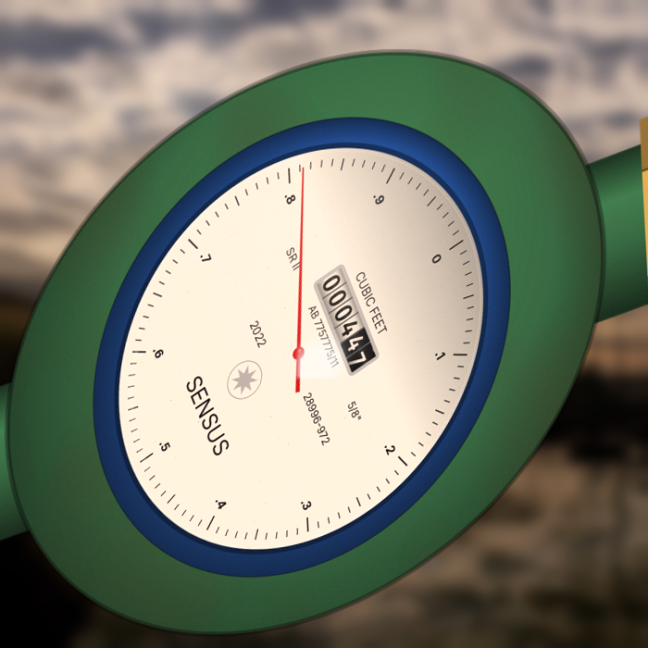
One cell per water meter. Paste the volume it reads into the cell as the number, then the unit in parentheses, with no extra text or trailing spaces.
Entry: 446.81 (ft³)
